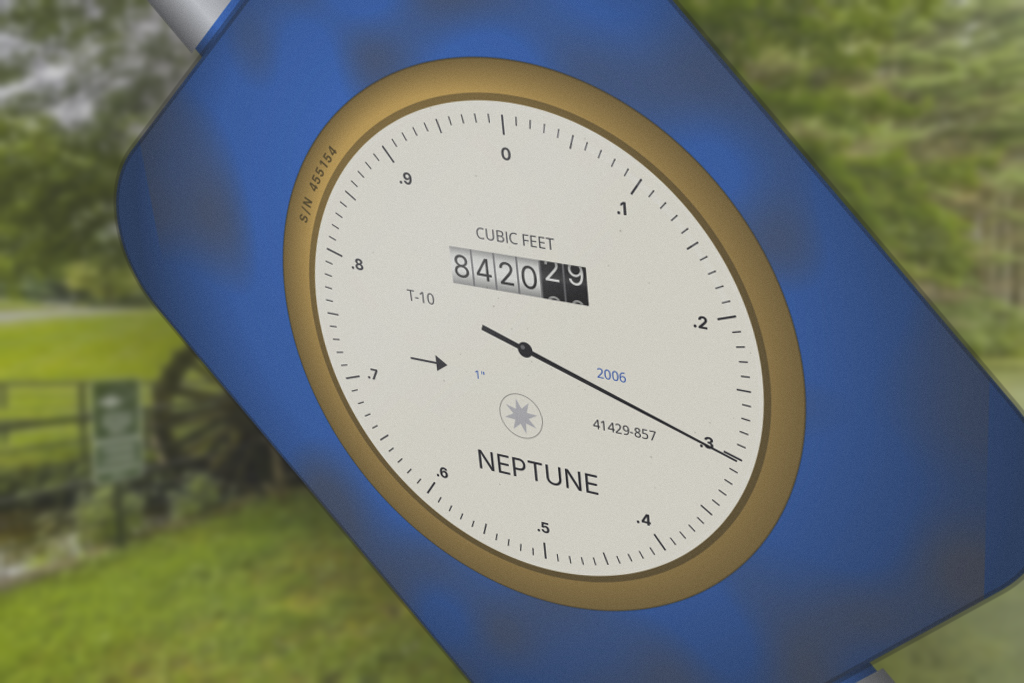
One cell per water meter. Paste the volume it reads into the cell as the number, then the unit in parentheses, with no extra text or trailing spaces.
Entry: 842029.30 (ft³)
